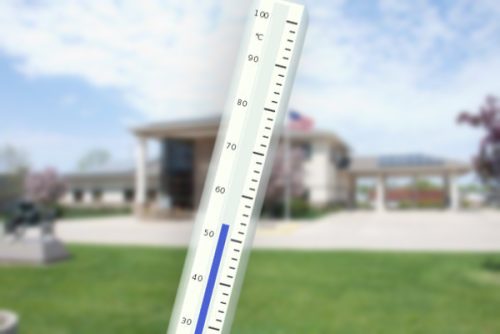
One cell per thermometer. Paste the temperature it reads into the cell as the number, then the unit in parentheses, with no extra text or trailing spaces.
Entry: 53 (°C)
